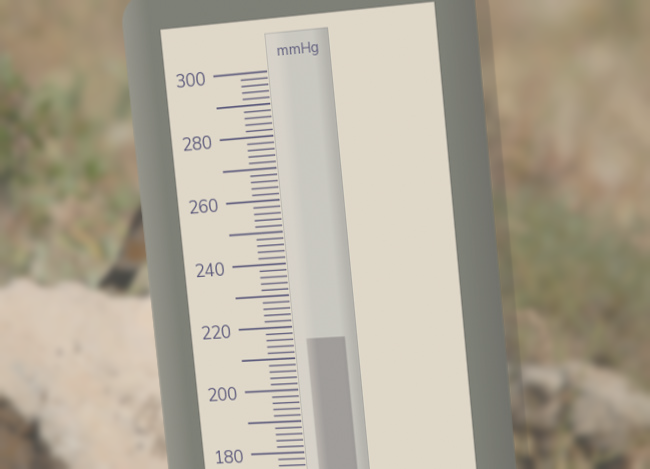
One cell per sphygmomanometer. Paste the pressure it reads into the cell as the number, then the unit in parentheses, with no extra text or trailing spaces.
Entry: 216 (mmHg)
